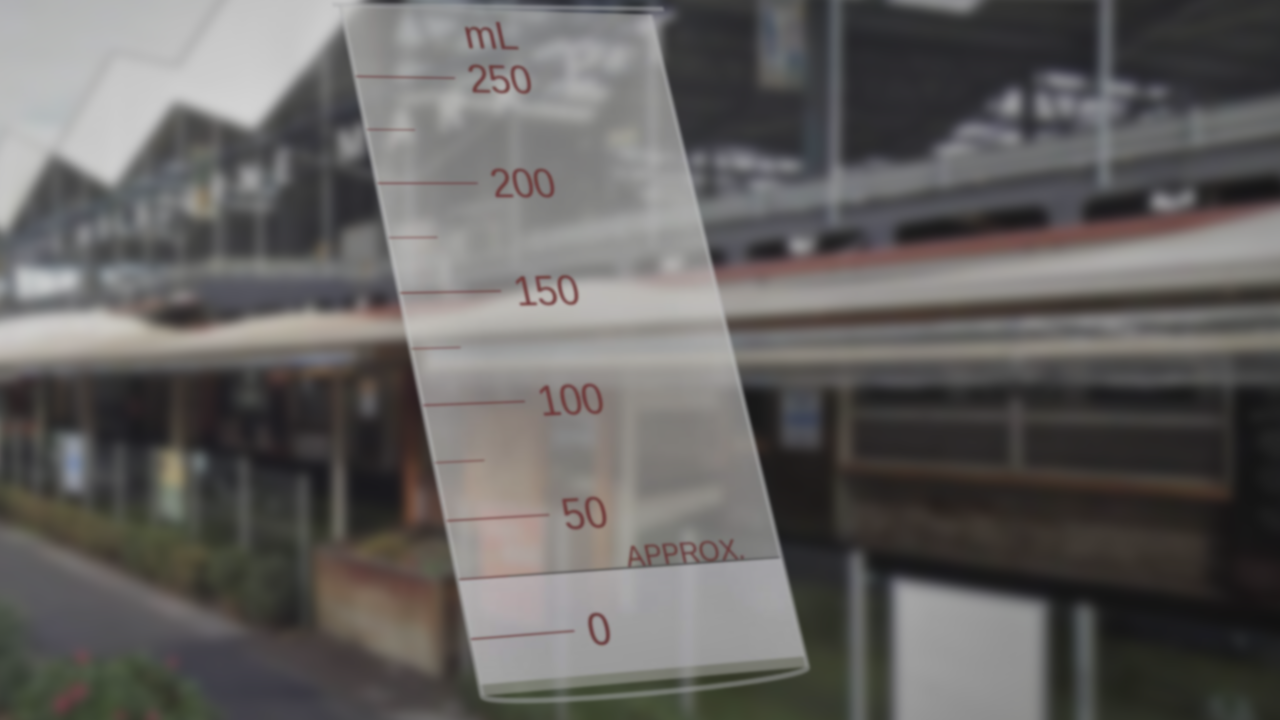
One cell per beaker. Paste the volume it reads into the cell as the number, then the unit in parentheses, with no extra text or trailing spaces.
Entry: 25 (mL)
